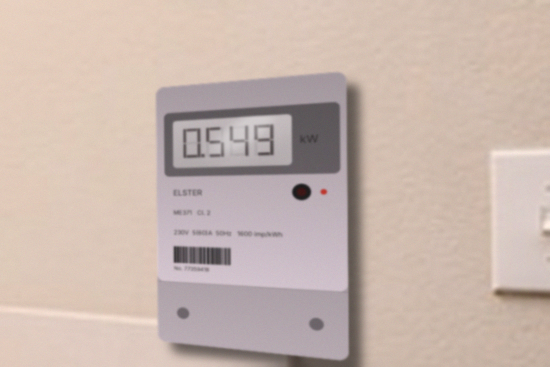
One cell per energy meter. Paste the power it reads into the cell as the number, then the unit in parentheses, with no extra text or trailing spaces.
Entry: 0.549 (kW)
